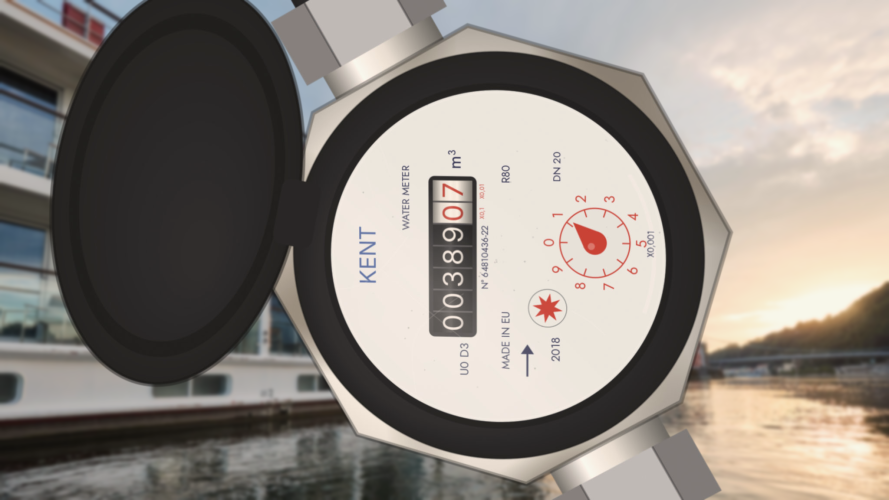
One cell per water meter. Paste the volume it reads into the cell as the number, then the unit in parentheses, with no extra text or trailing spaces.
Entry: 389.071 (m³)
